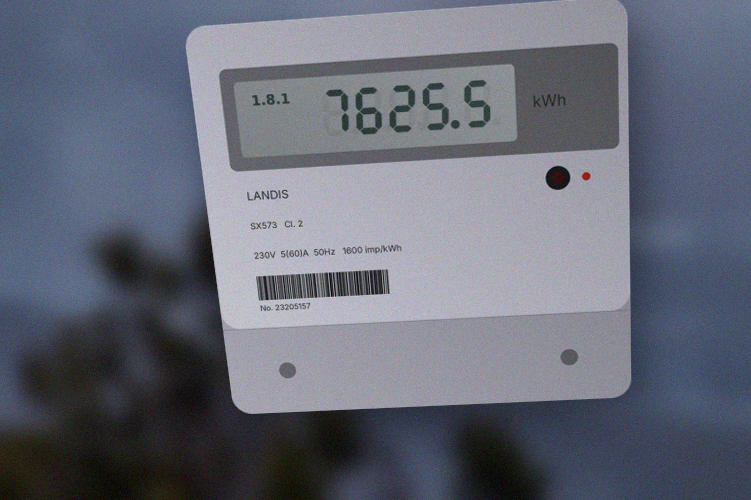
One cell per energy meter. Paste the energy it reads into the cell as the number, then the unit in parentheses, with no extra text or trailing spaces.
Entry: 7625.5 (kWh)
